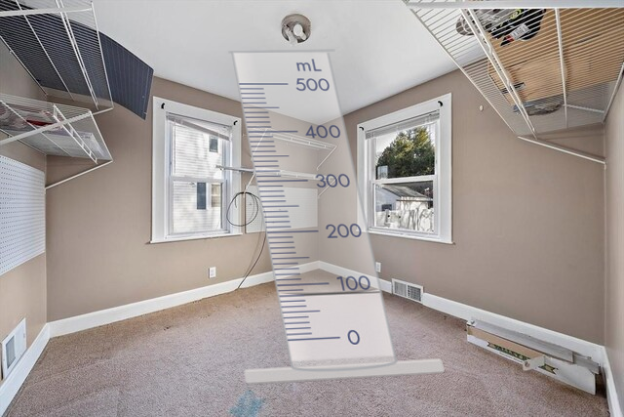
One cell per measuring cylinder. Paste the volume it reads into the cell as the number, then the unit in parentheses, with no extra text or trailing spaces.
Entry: 80 (mL)
